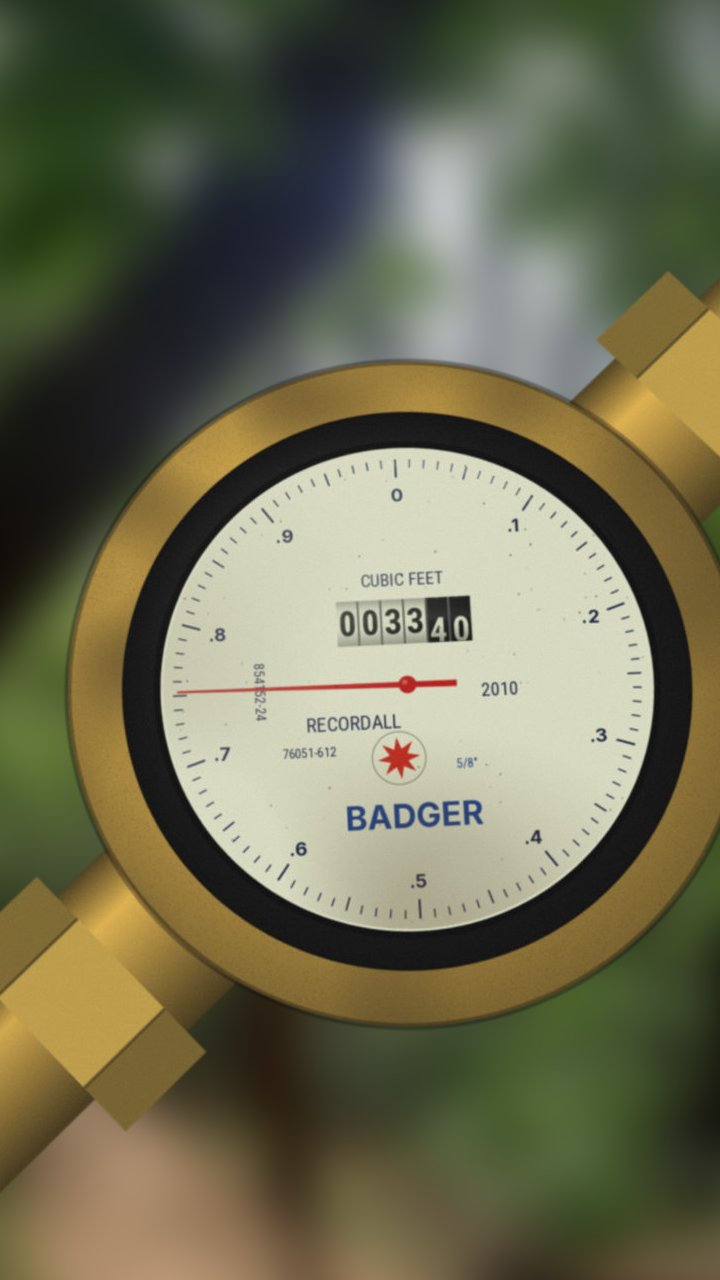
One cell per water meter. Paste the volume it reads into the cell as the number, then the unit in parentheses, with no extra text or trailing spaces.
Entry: 3339.75 (ft³)
